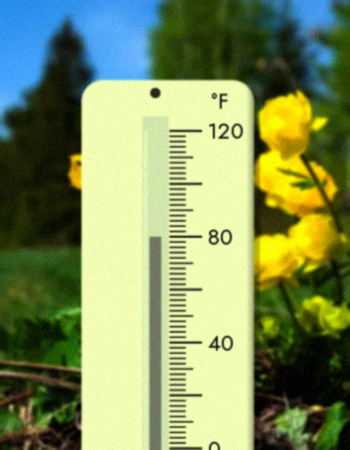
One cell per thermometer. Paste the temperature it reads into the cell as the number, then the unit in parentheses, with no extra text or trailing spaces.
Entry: 80 (°F)
